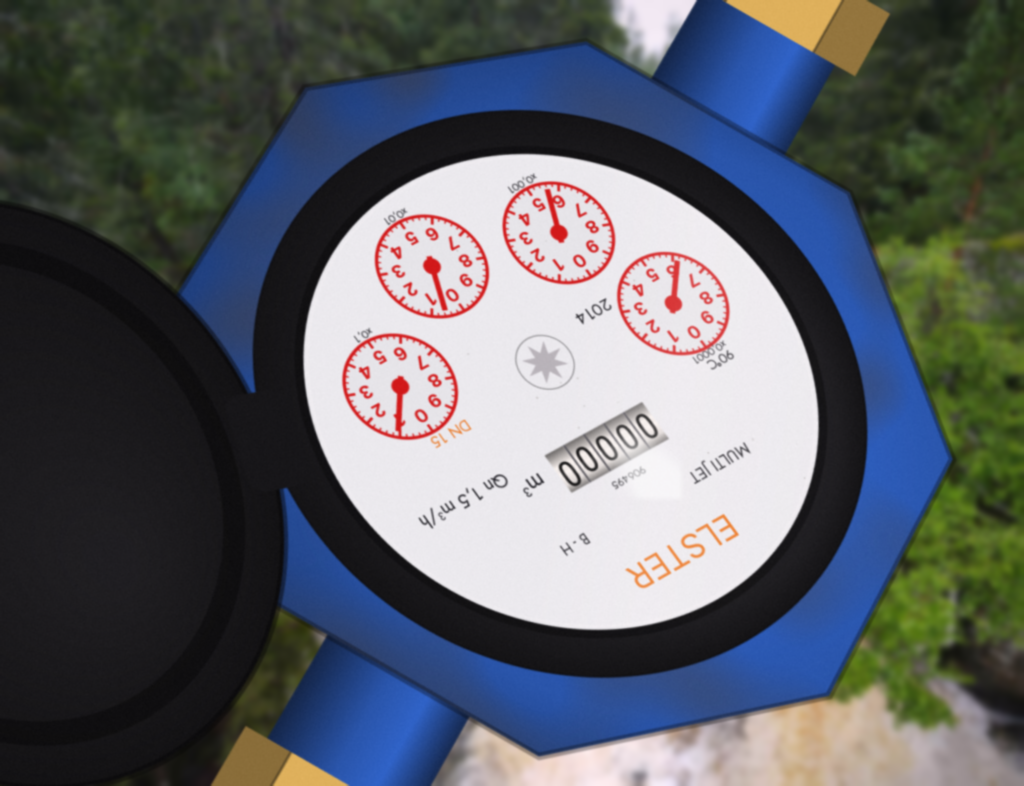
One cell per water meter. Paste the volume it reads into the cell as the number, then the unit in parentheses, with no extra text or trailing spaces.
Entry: 0.1056 (m³)
